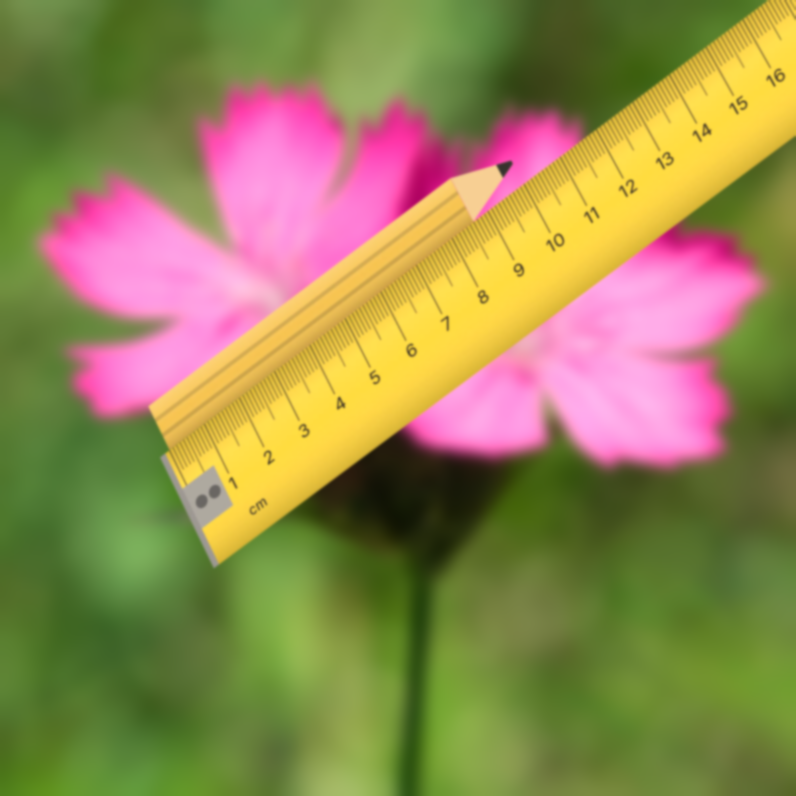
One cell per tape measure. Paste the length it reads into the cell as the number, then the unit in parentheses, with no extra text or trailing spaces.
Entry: 10 (cm)
